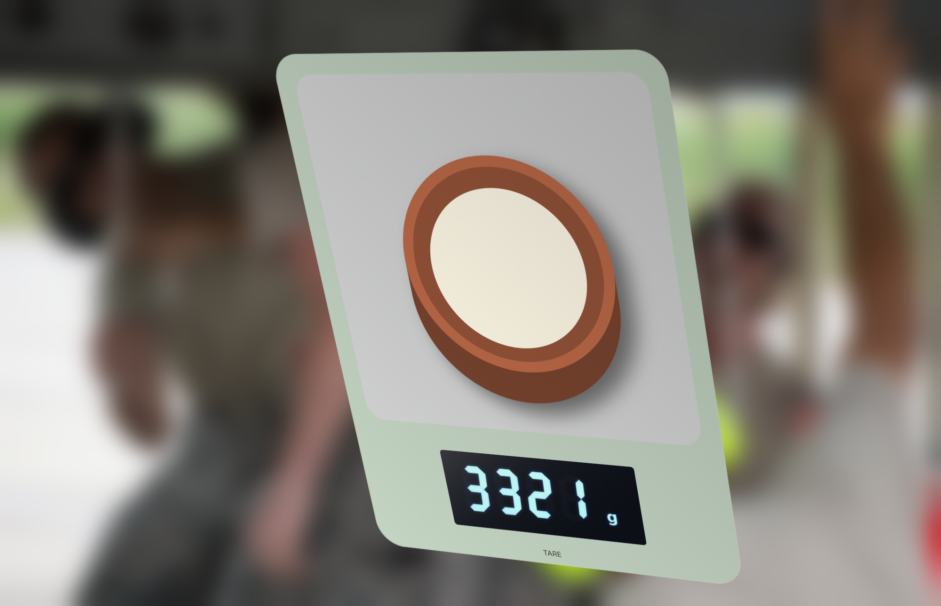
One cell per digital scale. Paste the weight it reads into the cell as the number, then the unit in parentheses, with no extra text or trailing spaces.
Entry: 3321 (g)
